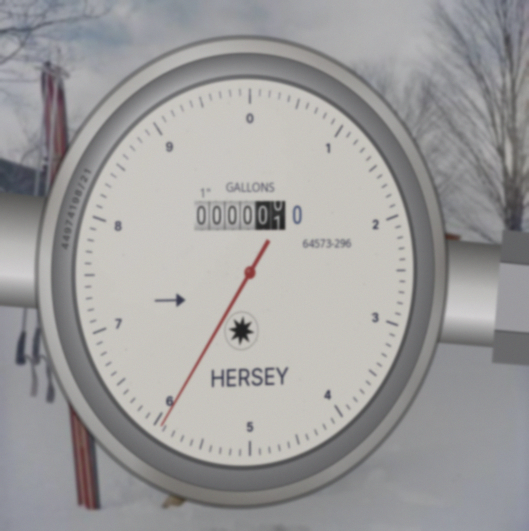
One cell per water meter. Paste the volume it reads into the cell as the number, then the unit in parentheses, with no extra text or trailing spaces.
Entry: 5.9 (gal)
